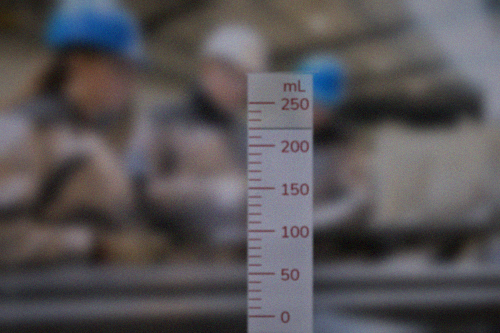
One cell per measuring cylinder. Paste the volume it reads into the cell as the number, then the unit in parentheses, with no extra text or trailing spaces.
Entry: 220 (mL)
